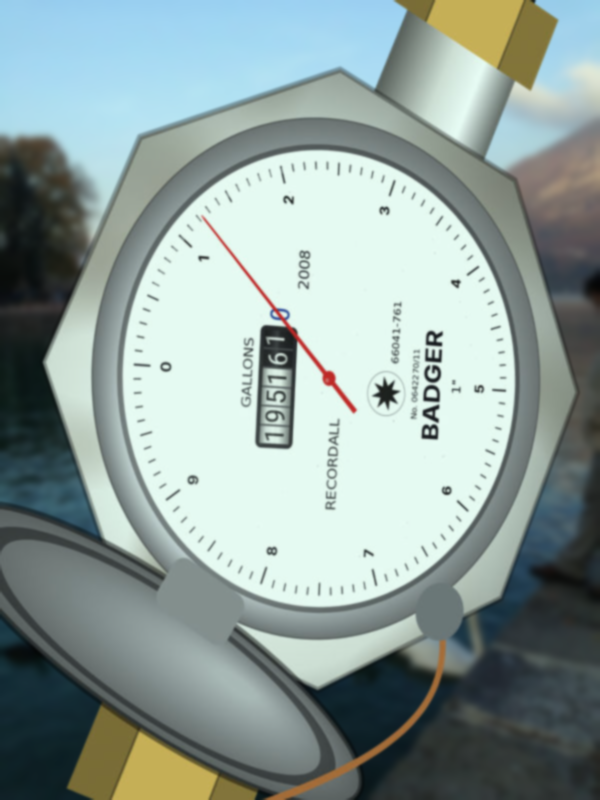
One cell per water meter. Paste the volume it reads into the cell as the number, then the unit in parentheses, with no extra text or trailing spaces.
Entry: 1951611.2 (gal)
